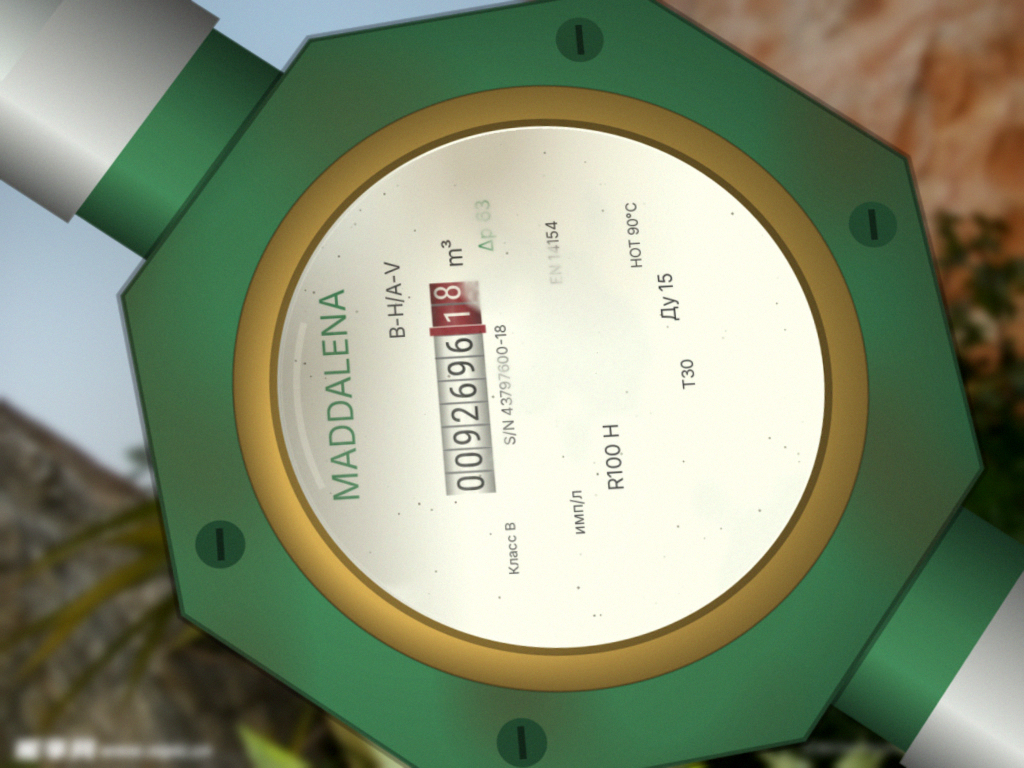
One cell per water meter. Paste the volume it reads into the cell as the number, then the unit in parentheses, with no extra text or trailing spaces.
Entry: 92696.18 (m³)
